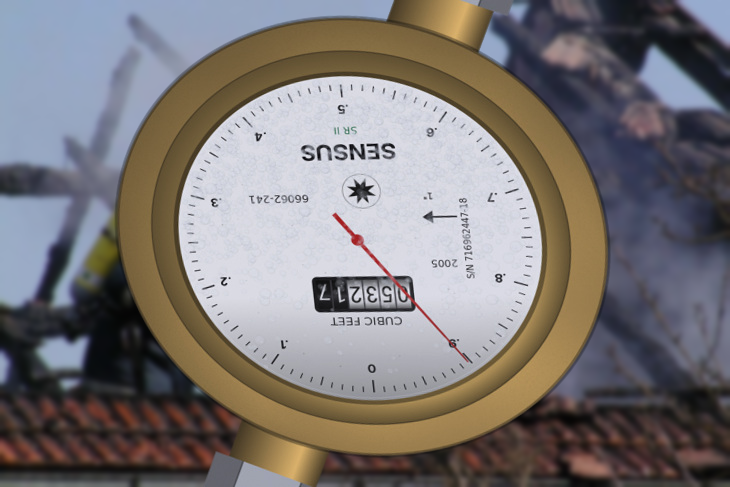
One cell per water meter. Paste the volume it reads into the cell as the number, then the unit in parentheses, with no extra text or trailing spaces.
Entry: 53216.90 (ft³)
